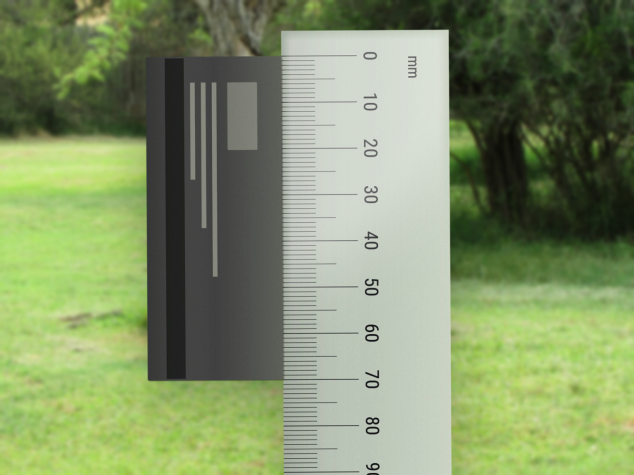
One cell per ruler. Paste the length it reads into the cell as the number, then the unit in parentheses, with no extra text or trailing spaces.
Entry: 70 (mm)
